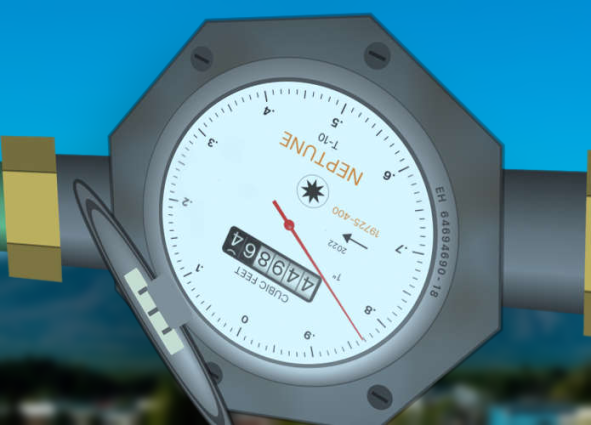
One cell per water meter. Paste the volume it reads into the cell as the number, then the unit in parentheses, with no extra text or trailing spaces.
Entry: 449863.83 (ft³)
